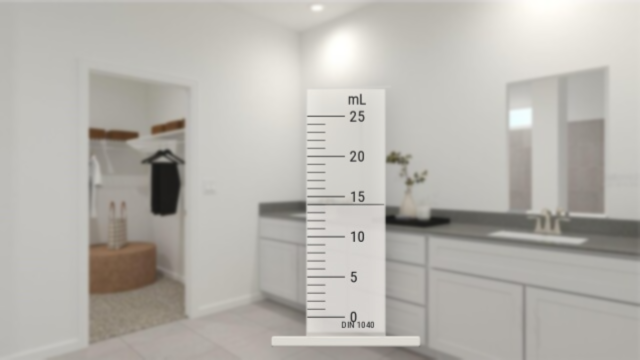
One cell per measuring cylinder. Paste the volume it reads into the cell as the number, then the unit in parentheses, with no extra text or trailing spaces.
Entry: 14 (mL)
